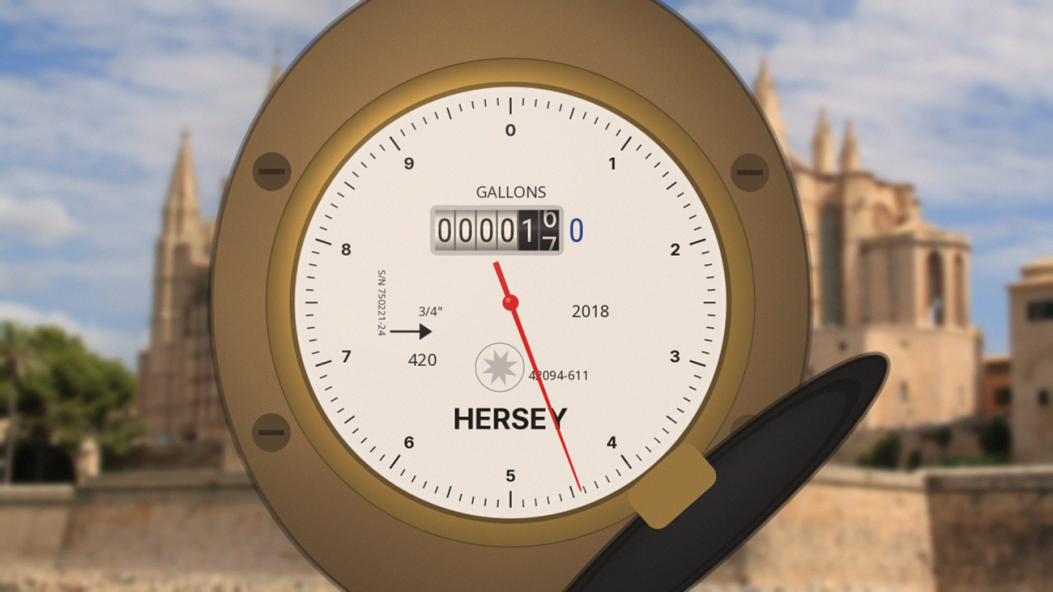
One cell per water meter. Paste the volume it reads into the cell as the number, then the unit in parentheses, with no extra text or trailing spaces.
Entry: 164.4 (gal)
